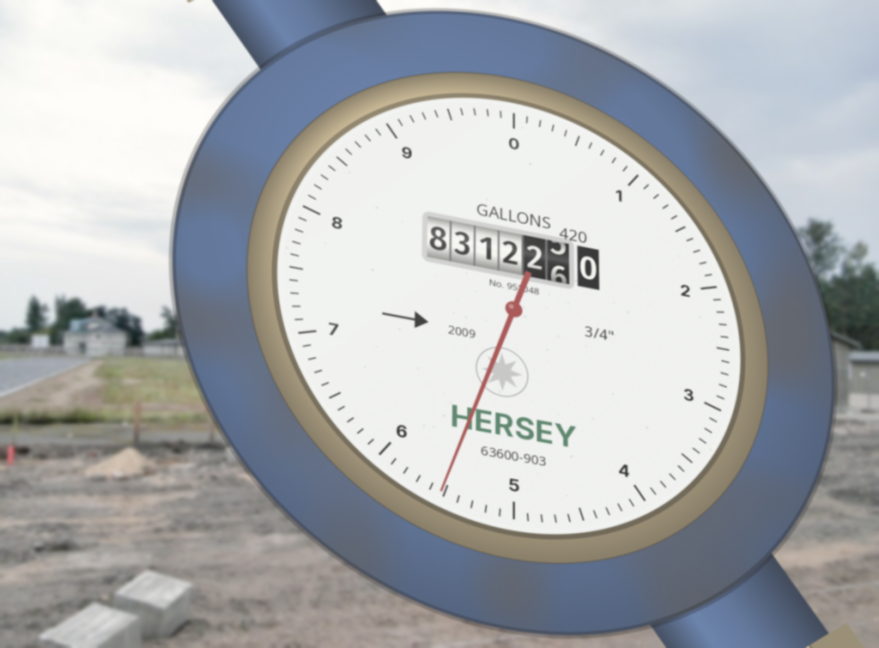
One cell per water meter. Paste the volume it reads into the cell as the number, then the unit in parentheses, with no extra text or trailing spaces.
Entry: 8312255.5 (gal)
